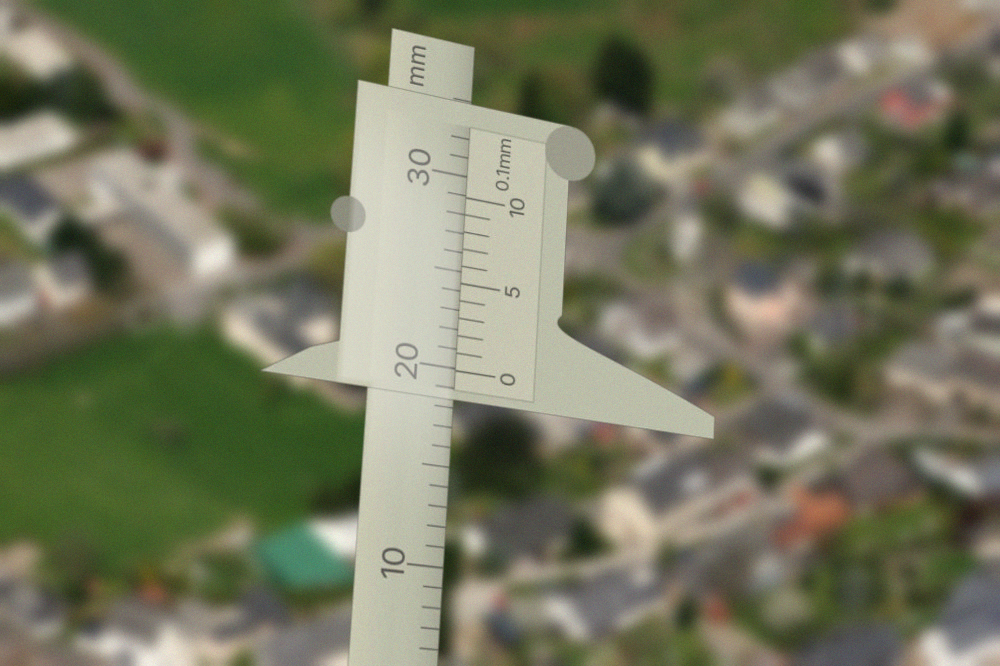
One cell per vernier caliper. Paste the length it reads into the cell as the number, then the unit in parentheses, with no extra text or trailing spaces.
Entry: 19.9 (mm)
